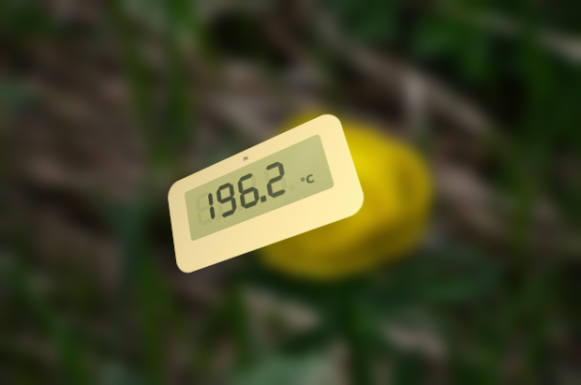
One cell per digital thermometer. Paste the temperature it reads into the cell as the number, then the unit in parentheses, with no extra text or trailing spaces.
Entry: 196.2 (°C)
